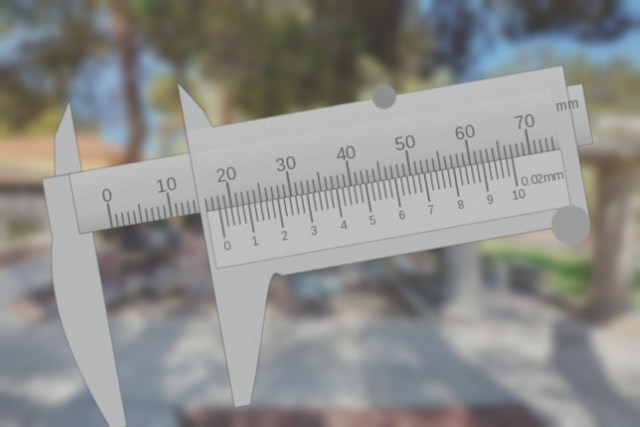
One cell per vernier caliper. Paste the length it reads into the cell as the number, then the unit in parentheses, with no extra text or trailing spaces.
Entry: 18.0 (mm)
